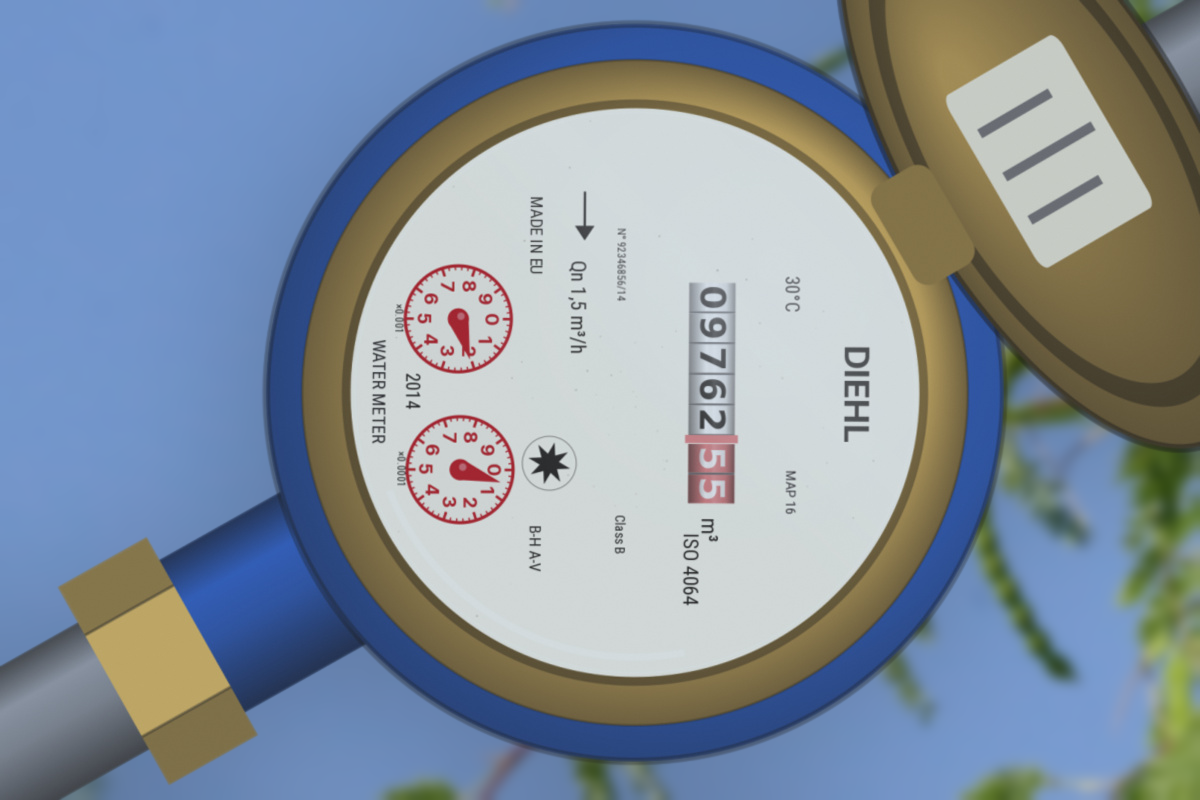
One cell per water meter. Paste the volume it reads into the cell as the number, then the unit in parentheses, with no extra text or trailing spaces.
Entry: 9762.5520 (m³)
